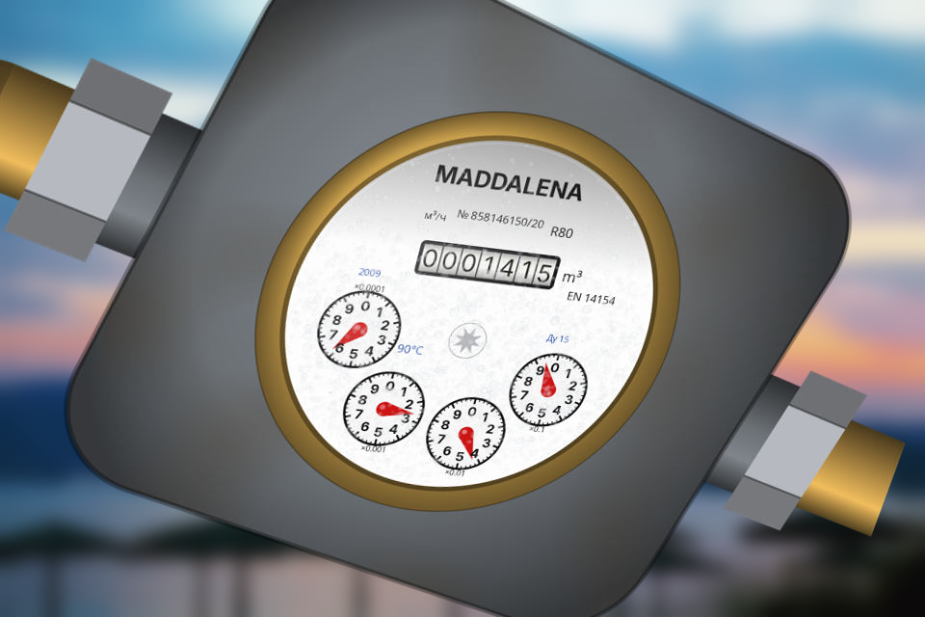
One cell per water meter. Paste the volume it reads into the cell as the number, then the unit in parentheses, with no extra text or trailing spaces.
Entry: 1414.9426 (m³)
